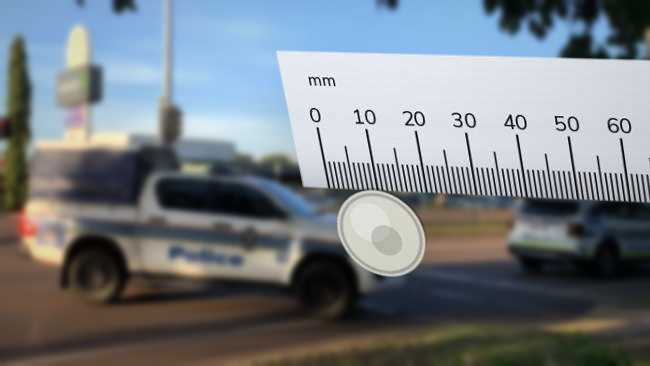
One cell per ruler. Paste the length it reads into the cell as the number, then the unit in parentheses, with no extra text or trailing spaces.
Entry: 18 (mm)
